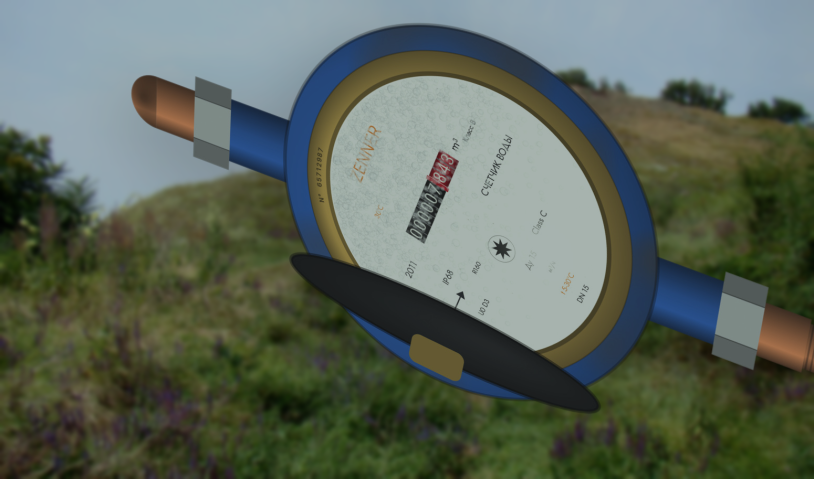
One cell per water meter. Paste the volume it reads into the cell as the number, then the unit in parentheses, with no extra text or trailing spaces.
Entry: 7.843 (m³)
